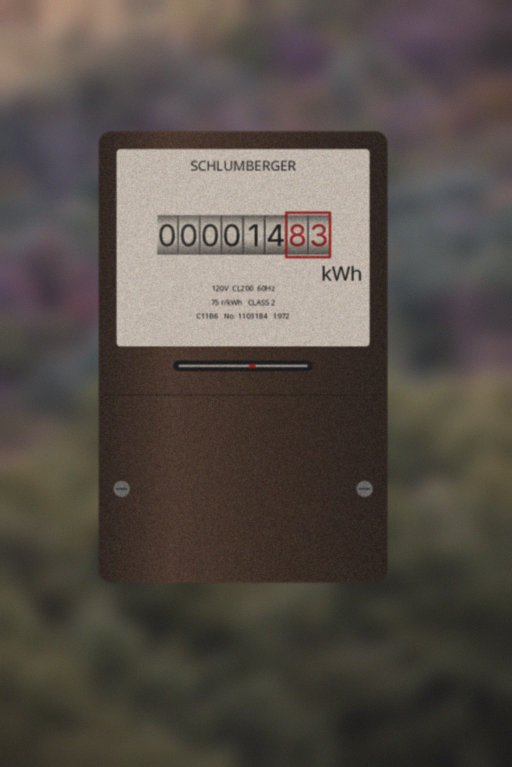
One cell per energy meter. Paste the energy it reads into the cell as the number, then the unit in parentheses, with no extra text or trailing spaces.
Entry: 14.83 (kWh)
